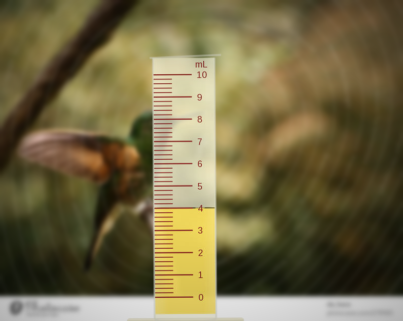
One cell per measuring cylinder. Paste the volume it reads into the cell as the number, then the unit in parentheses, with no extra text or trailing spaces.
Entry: 4 (mL)
